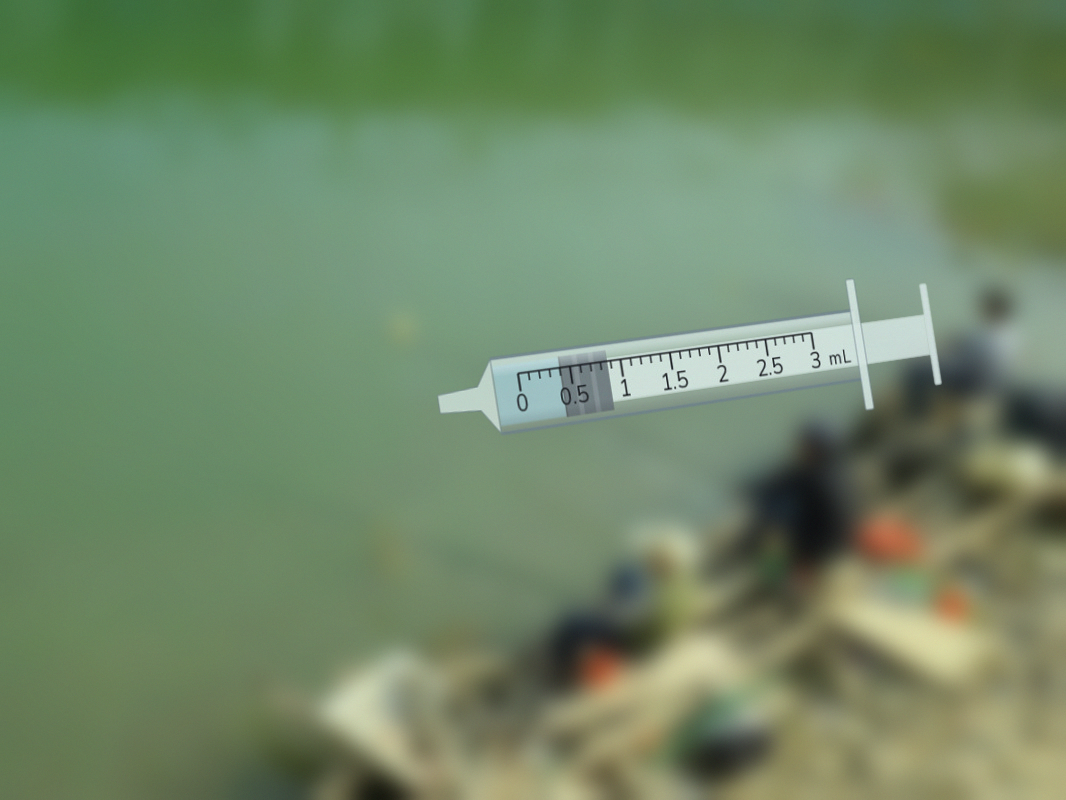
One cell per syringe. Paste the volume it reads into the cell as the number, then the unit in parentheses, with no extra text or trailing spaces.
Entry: 0.4 (mL)
